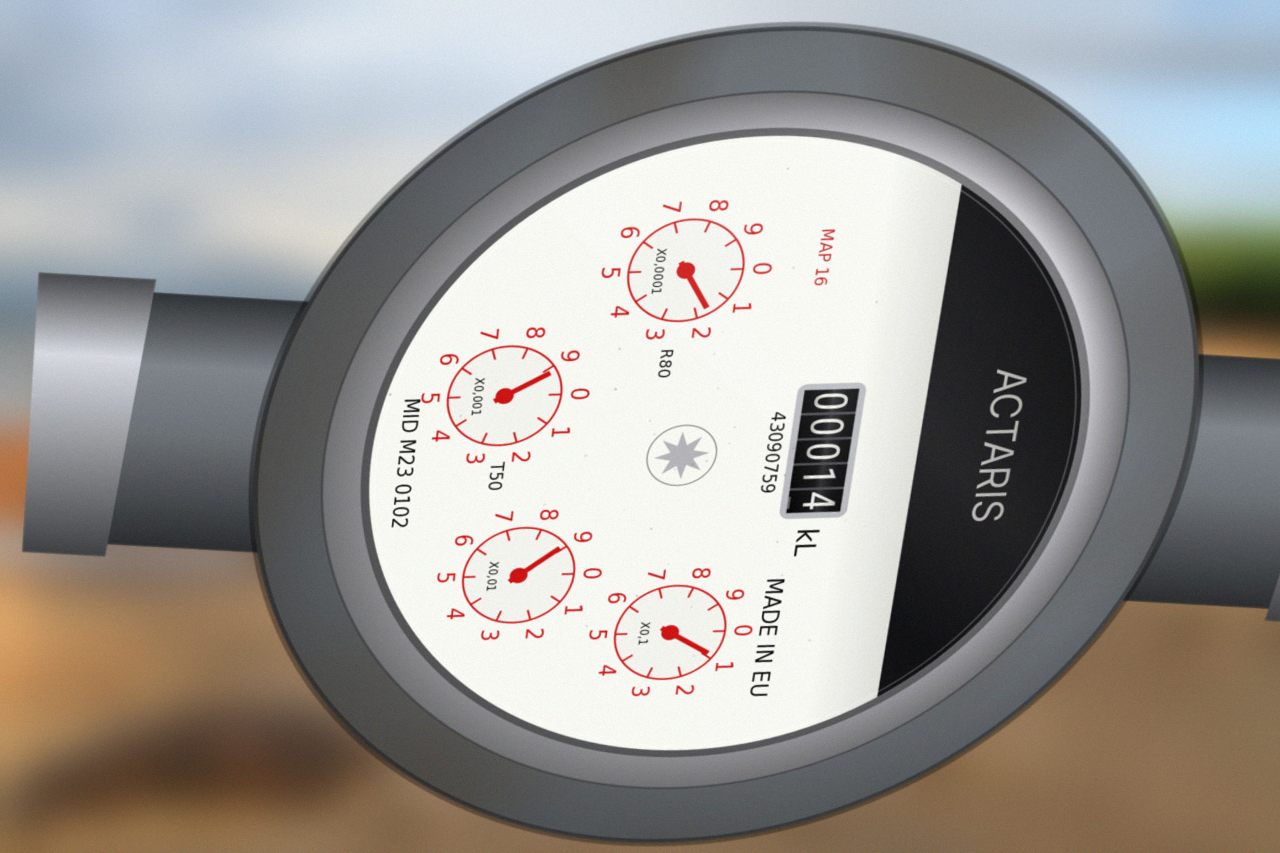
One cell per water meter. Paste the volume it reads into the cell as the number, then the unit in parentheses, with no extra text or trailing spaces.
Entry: 14.0891 (kL)
